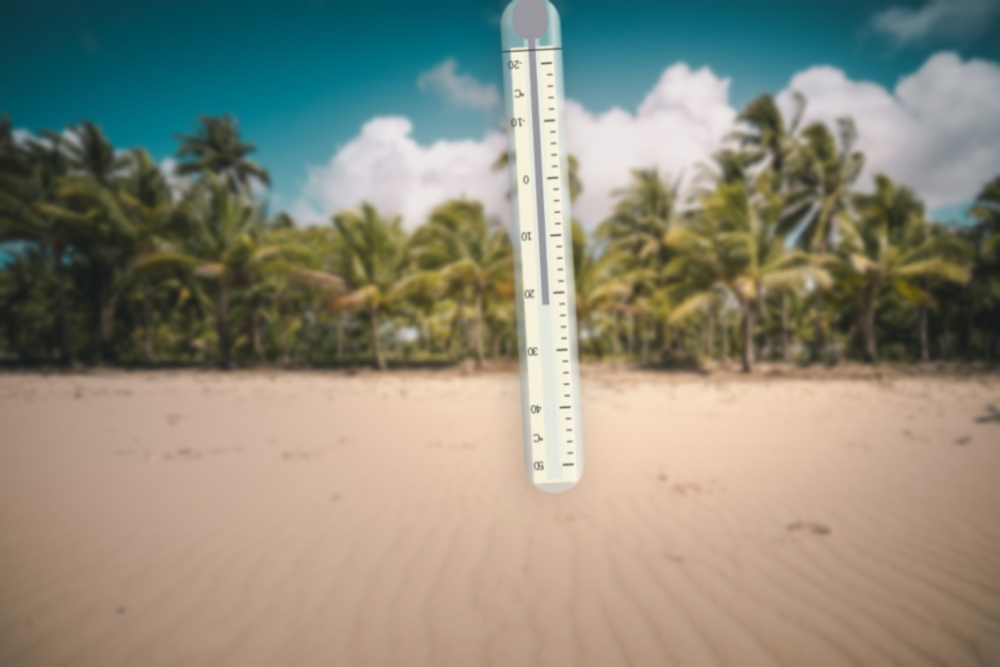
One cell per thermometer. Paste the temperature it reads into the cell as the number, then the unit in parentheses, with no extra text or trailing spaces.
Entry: 22 (°C)
